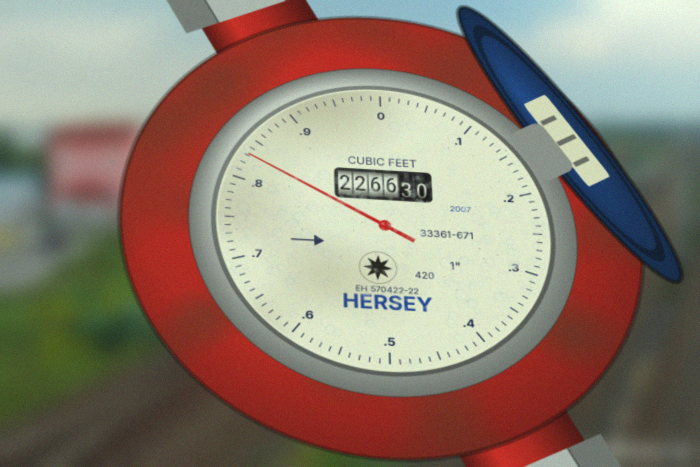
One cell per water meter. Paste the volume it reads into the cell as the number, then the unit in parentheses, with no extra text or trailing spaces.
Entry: 226629.83 (ft³)
